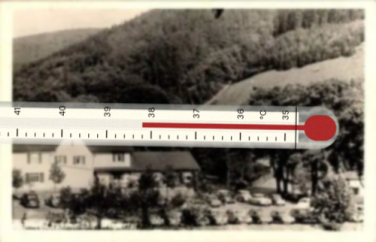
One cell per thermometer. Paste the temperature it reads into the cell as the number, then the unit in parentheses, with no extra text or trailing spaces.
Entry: 38.2 (°C)
